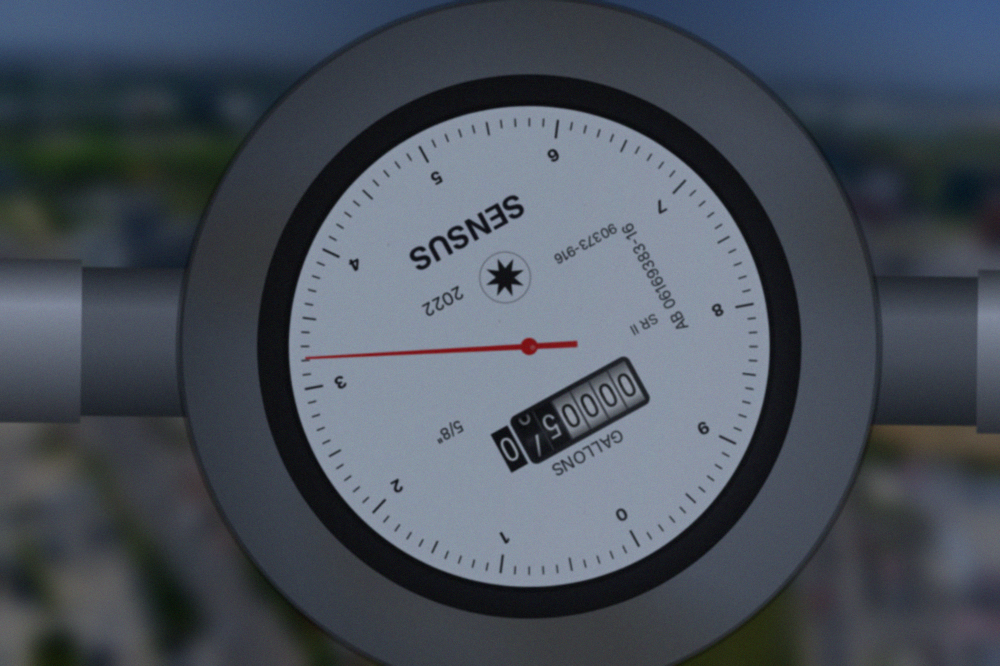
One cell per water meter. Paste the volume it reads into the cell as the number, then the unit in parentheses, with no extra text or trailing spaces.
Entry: 573.2 (gal)
